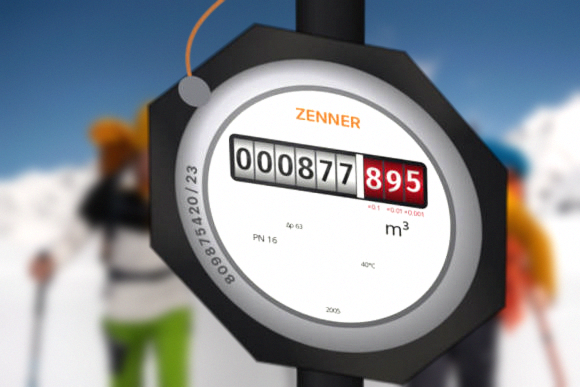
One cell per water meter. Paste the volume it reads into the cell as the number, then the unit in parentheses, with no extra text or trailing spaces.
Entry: 877.895 (m³)
